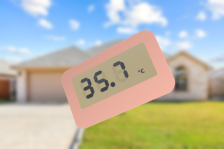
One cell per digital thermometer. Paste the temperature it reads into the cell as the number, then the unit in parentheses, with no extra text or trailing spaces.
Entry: 35.7 (°C)
